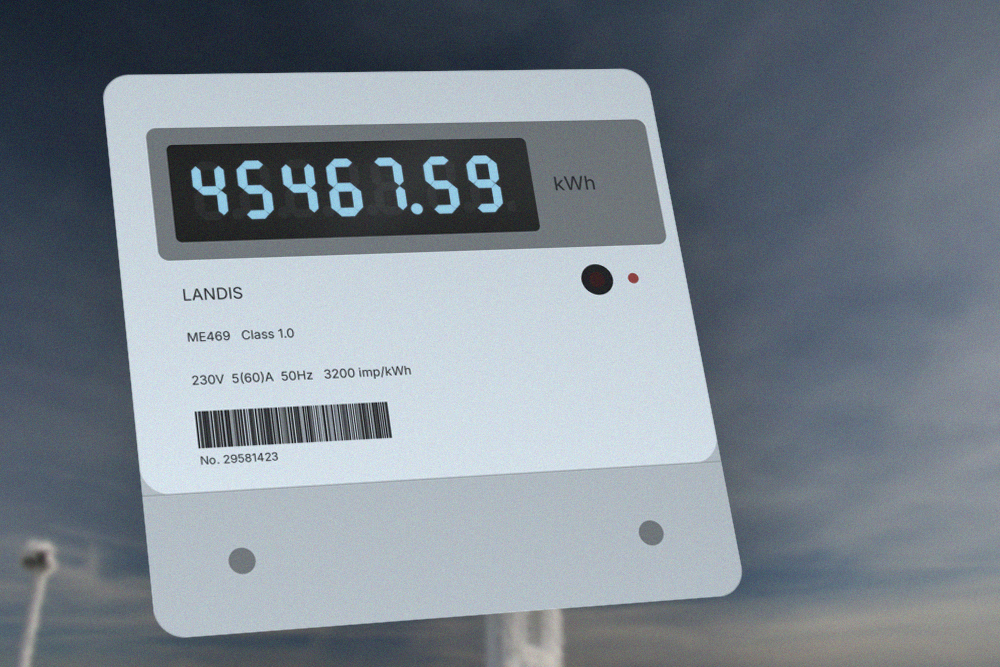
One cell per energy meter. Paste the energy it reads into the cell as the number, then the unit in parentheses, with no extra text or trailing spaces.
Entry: 45467.59 (kWh)
